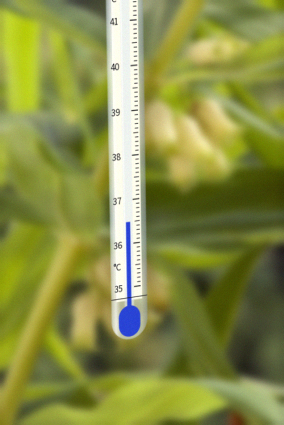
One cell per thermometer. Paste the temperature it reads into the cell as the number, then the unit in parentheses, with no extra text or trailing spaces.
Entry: 36.5 (°C)
